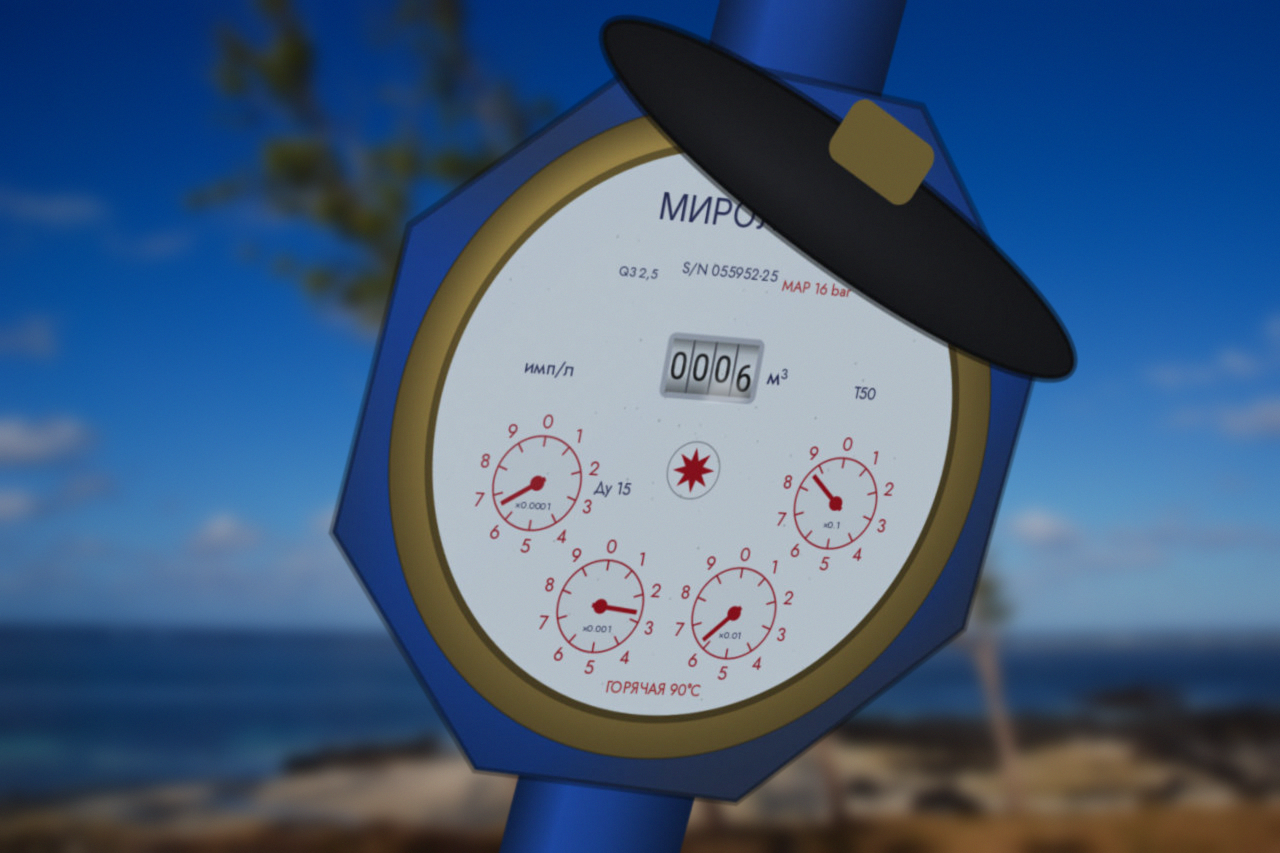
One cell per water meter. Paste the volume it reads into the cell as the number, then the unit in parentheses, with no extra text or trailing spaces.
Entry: 5.8626 (m³)
